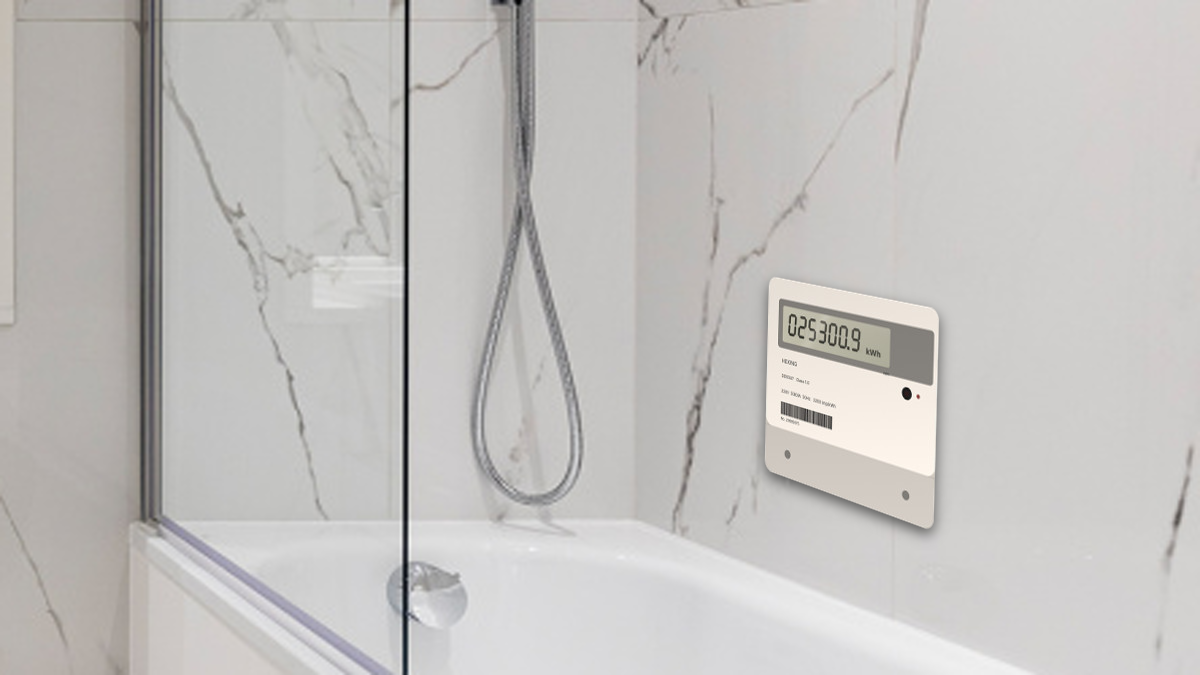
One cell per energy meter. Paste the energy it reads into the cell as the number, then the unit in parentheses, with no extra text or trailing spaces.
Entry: 25300.9 (kWh)
